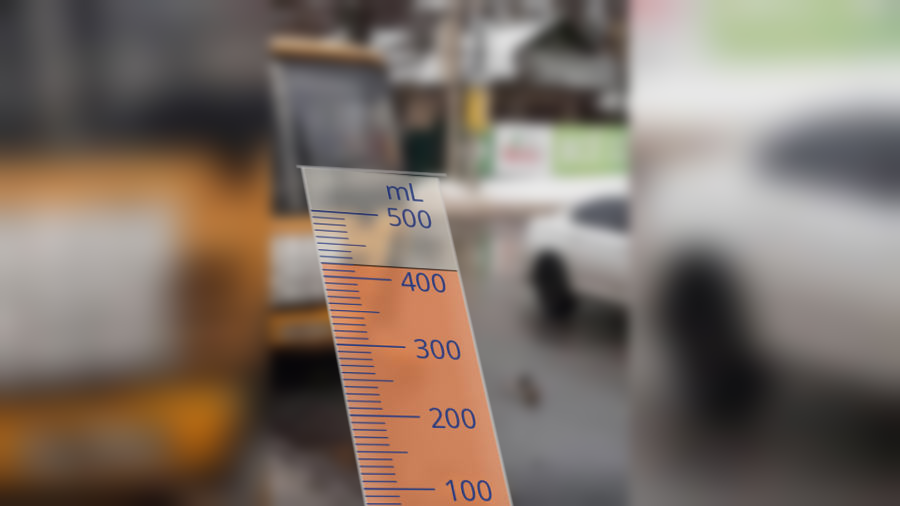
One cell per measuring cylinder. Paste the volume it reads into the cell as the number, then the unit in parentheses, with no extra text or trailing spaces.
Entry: 420 (mL)
